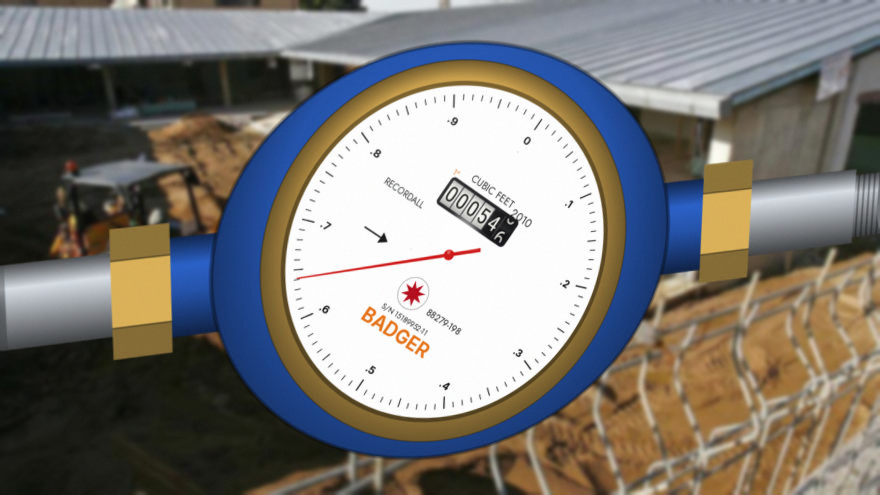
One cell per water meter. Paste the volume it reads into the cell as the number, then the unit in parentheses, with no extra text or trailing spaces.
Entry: 545.64 (ft³)
